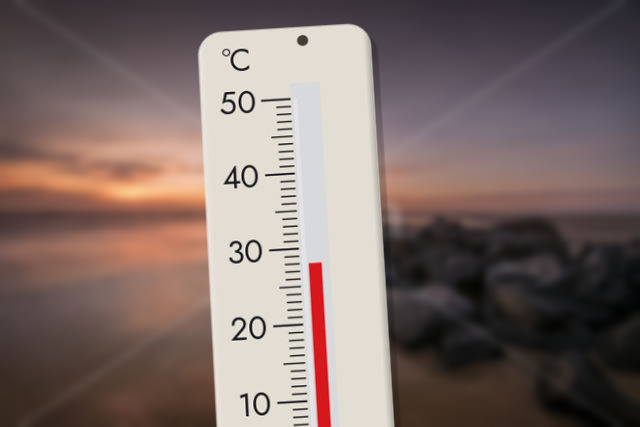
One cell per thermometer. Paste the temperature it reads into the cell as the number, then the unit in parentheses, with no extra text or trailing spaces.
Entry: 28 (°C)
